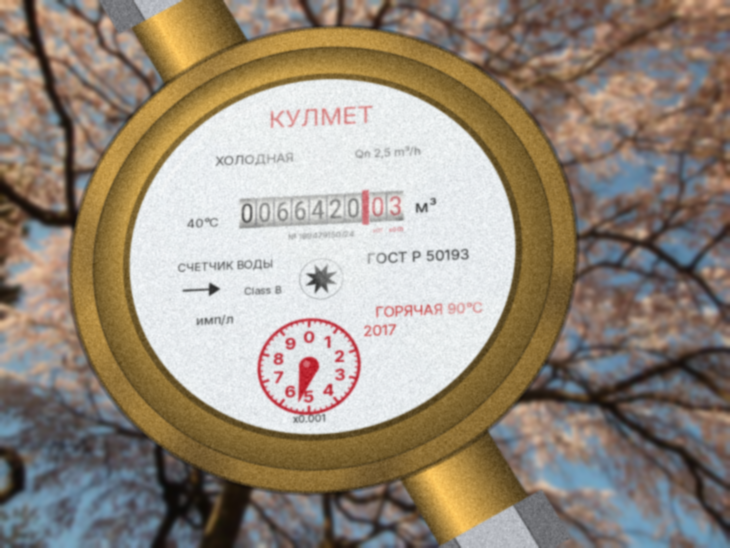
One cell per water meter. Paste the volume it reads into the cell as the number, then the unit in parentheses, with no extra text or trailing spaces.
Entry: 66420.035 (m³)
